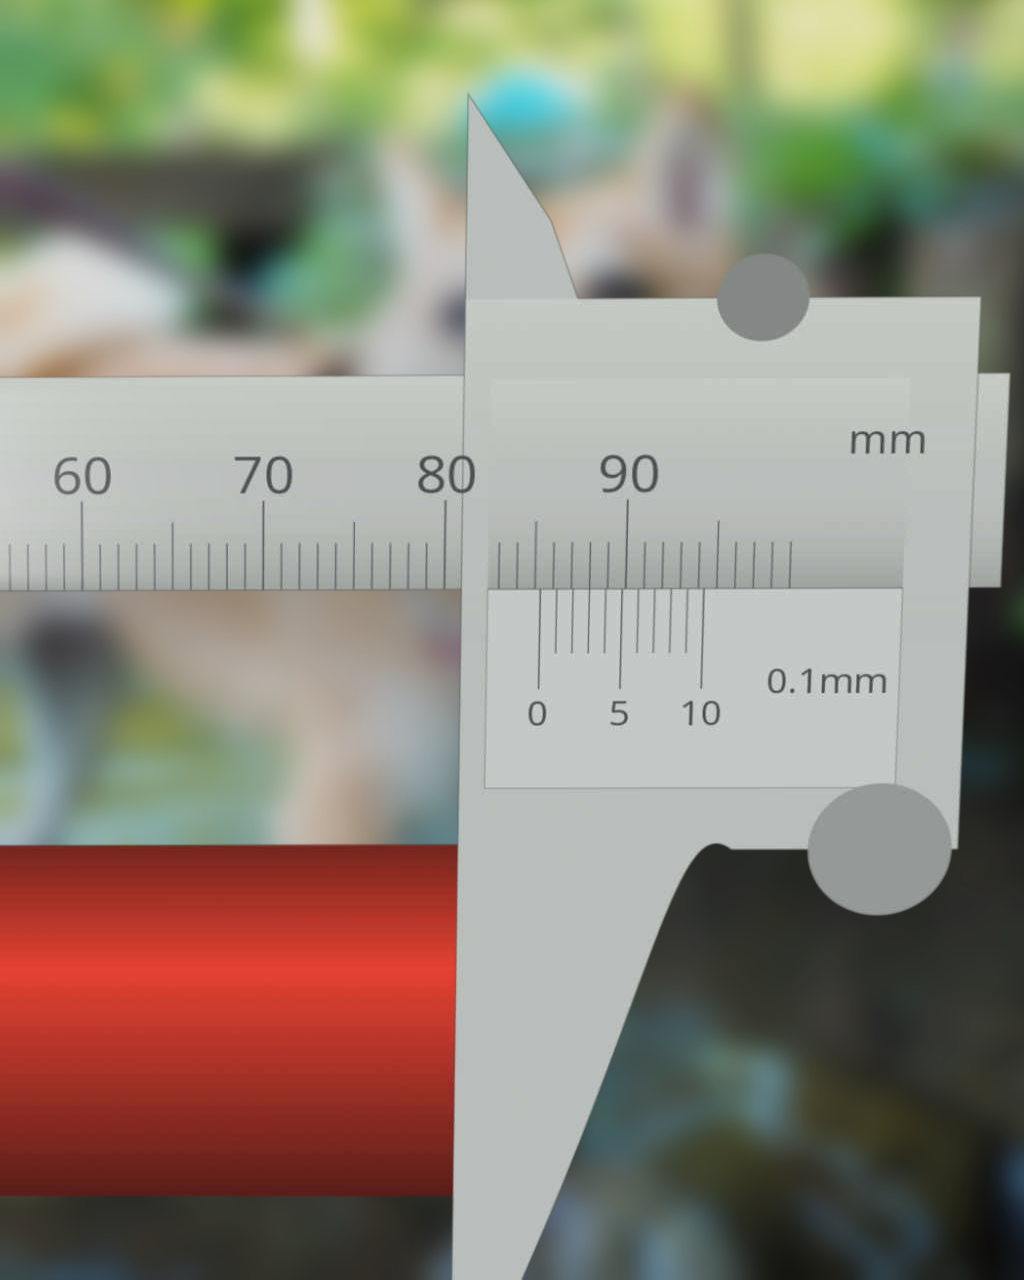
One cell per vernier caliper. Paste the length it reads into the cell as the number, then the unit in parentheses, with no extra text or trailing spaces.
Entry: 85.3 (mm)
